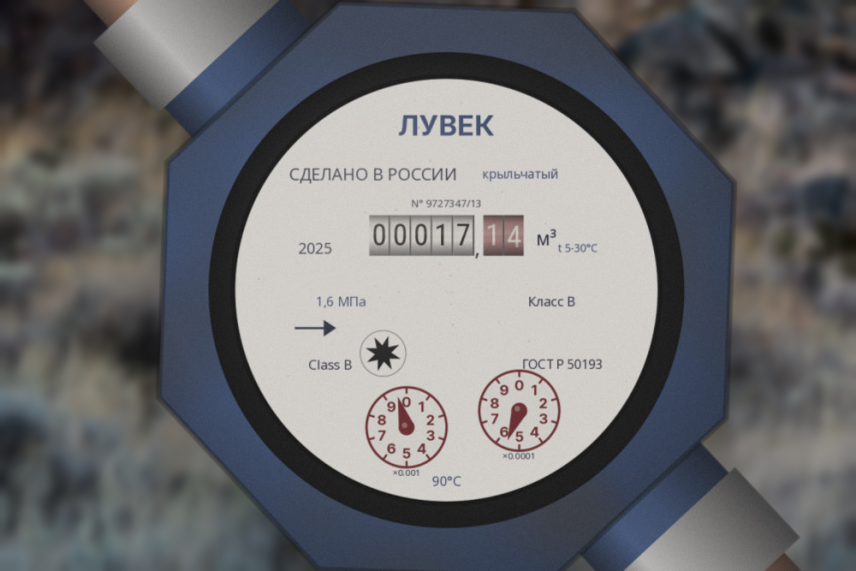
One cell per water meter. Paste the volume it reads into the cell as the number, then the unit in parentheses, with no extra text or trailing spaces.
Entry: 17.1395 (m³)
